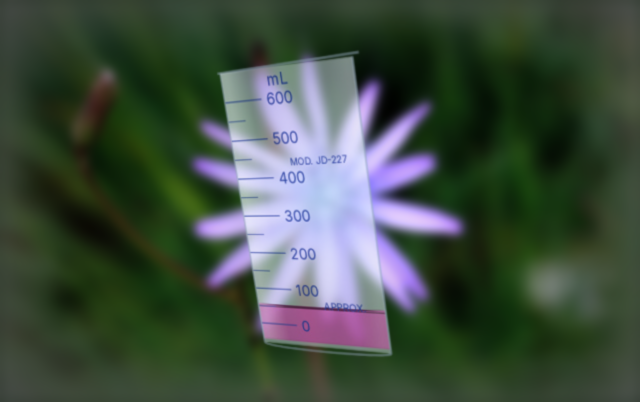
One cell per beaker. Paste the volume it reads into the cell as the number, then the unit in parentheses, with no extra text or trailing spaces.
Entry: 50 (mL)
